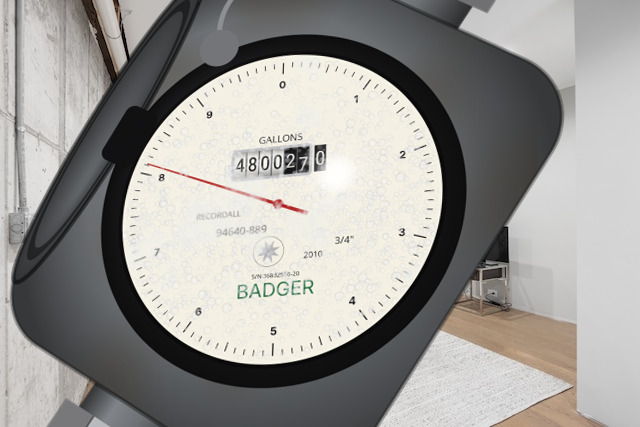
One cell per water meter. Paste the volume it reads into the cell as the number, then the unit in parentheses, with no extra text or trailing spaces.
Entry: 4800268.1 (gal)
